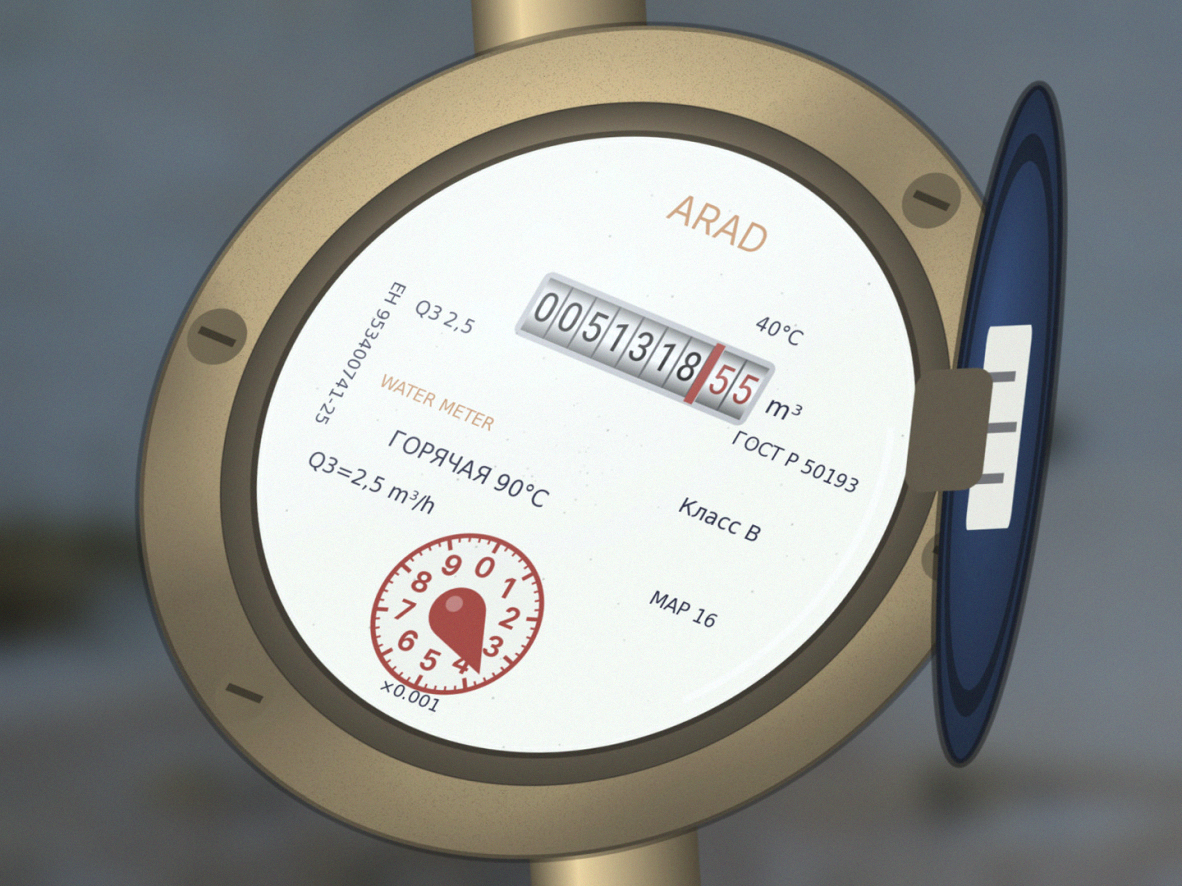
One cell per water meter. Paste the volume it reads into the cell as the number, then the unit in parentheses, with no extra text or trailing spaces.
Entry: 51318.553 (m³)
